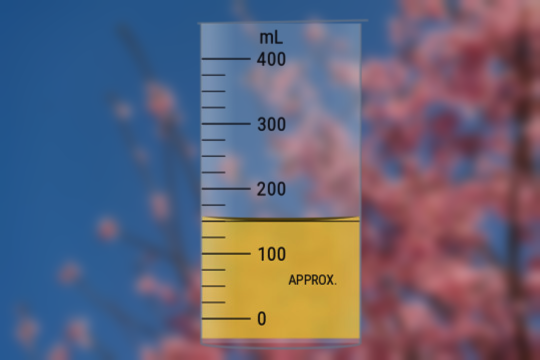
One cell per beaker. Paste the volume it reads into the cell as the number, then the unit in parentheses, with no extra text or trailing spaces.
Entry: 150 (mL)
